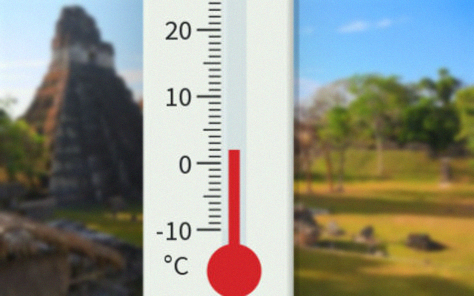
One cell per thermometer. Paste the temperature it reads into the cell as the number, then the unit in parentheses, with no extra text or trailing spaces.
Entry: 2 (°C)
